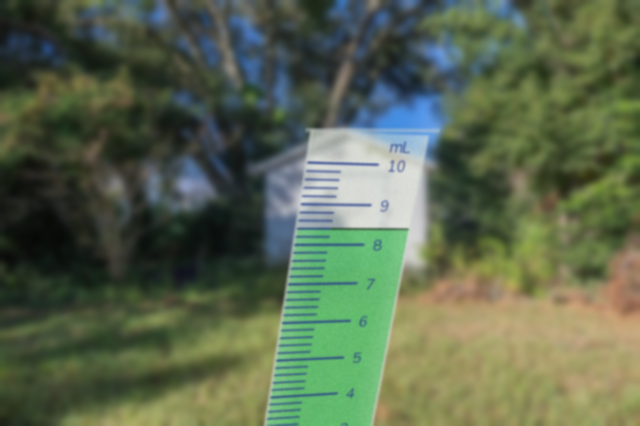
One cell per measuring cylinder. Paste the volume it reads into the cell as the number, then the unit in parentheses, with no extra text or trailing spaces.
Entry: 8.4 (mL)
